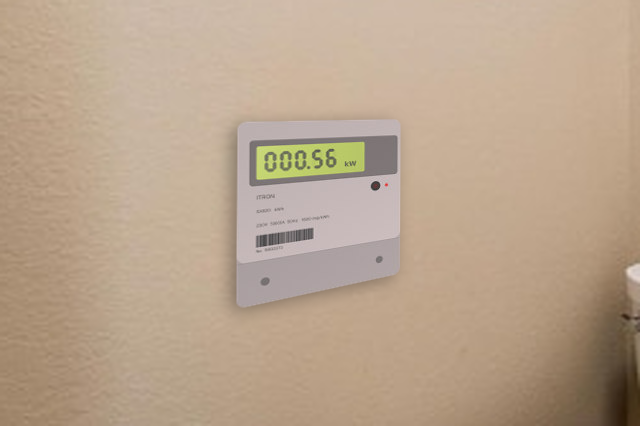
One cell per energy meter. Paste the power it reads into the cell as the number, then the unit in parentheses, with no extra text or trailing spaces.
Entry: 0.56 (kW)
